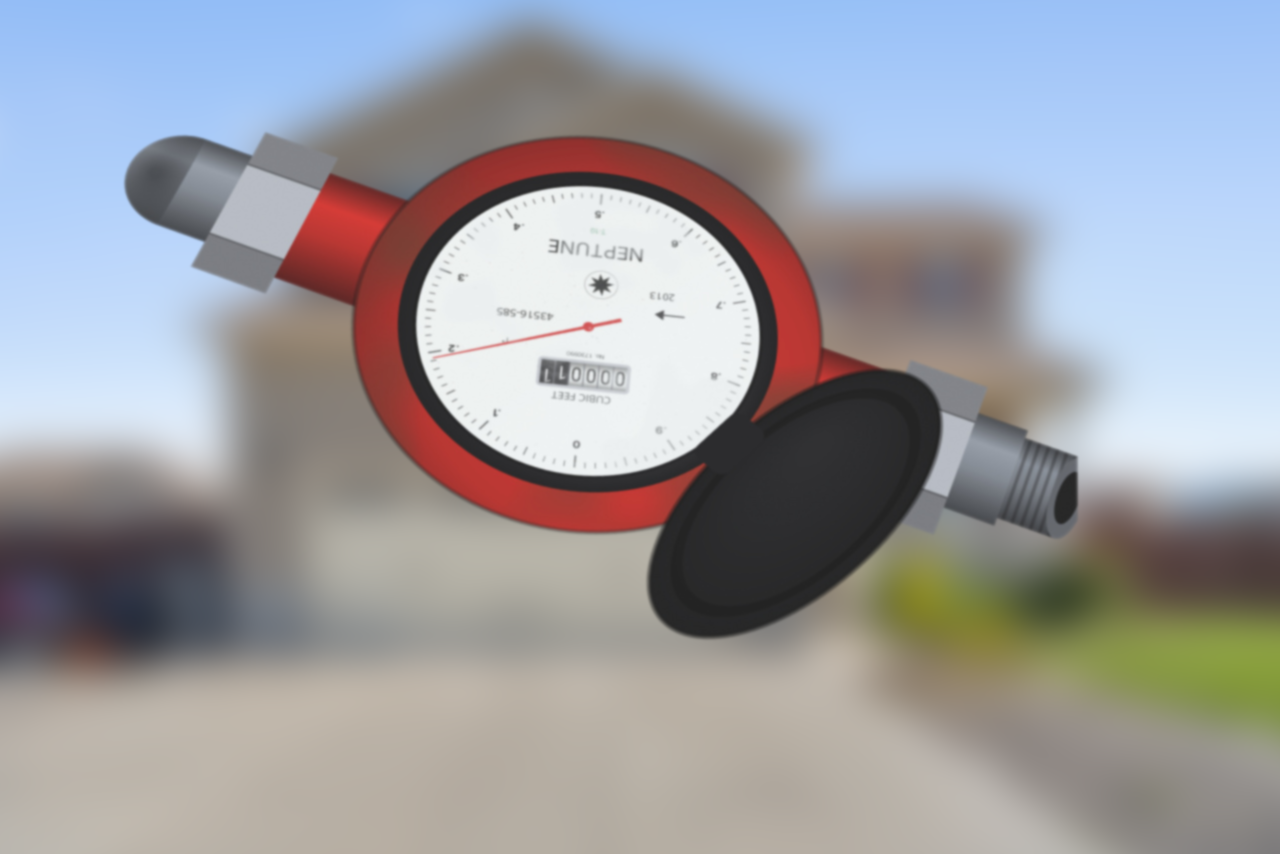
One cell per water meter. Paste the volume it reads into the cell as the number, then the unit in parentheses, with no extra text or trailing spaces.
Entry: 11.19 (ft³)
